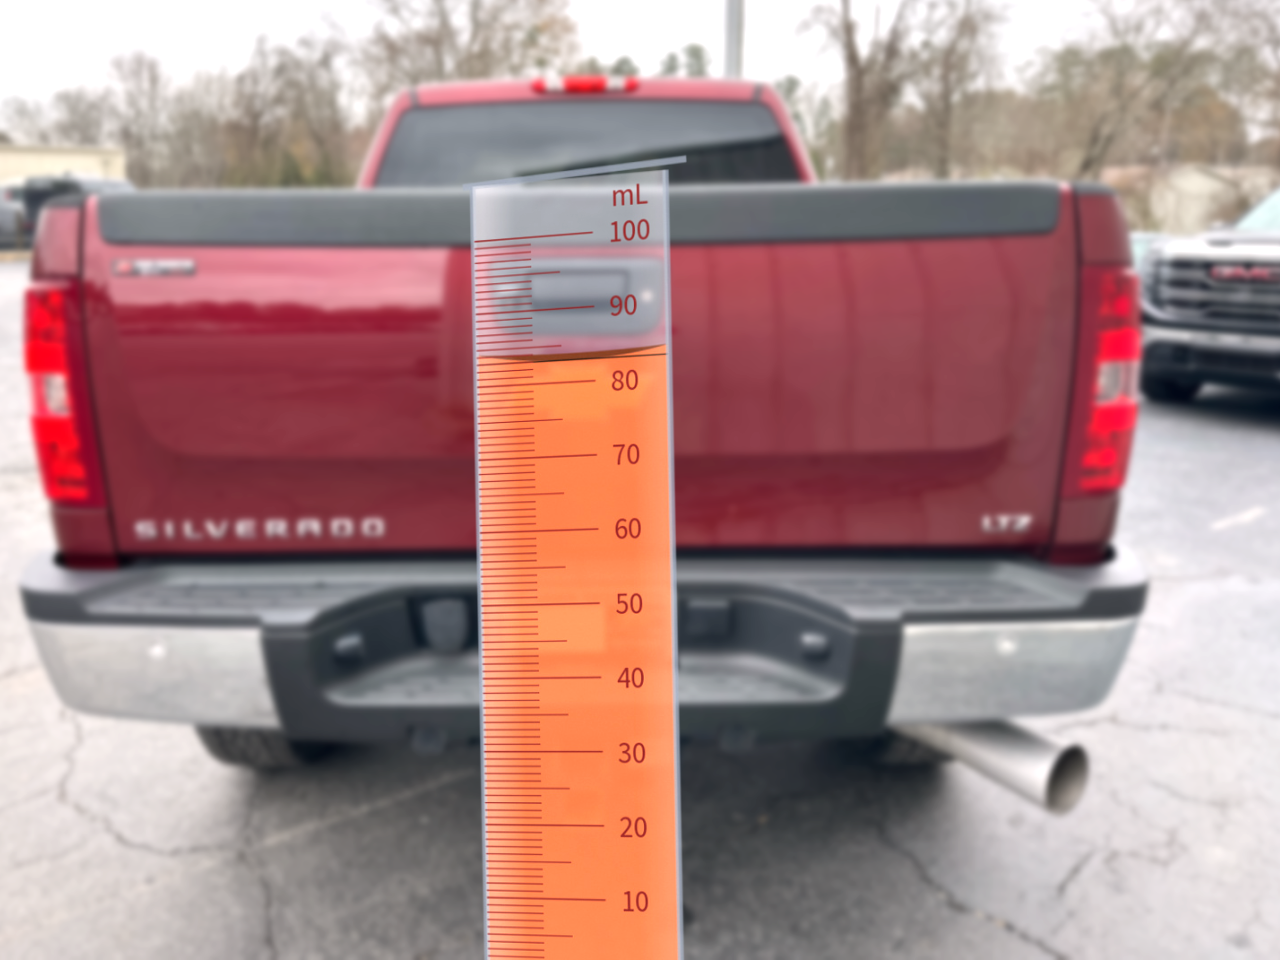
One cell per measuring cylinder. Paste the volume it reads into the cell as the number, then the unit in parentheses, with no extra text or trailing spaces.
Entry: 83 (mL)
